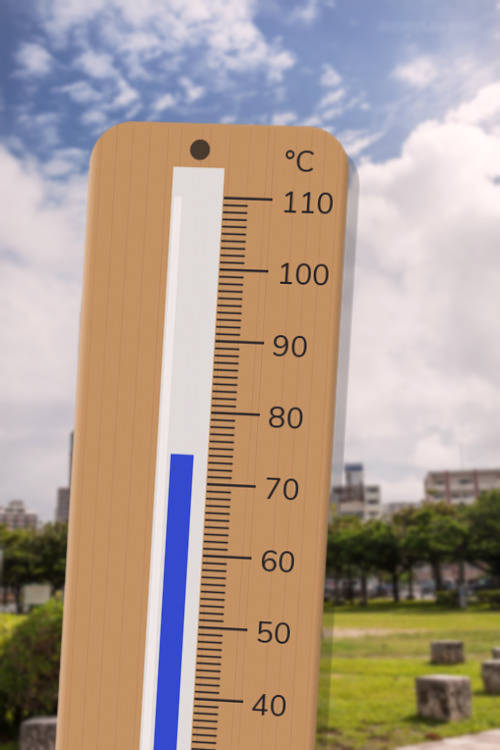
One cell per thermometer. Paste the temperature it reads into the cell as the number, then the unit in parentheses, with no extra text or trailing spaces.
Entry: 74 (°C)
